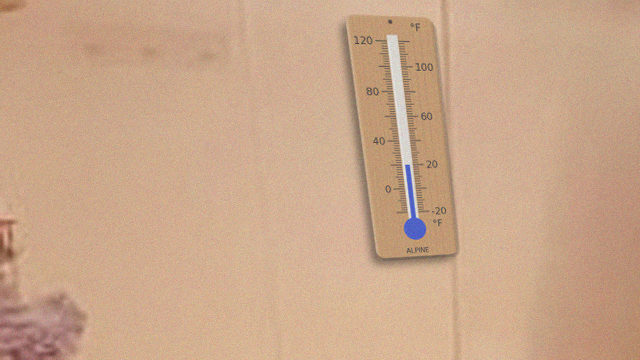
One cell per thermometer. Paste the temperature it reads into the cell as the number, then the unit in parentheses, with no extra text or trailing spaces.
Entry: 20 (°F)
